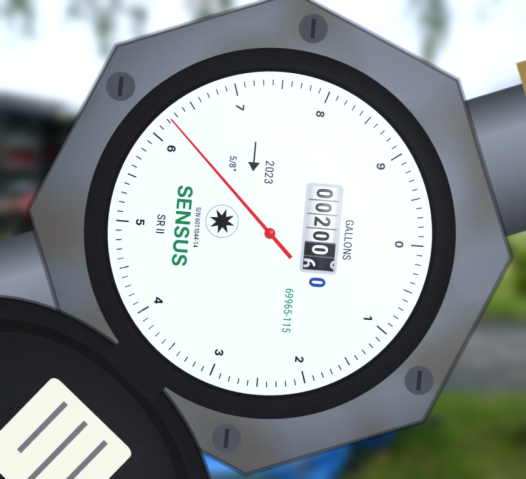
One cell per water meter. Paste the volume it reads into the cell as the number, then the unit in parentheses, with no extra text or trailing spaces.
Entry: 20056.2 (gal)
